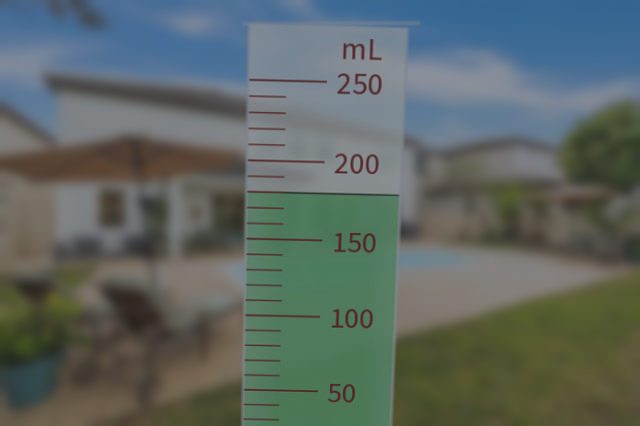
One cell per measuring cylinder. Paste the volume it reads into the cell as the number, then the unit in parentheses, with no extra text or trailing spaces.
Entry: 180 (mL)
